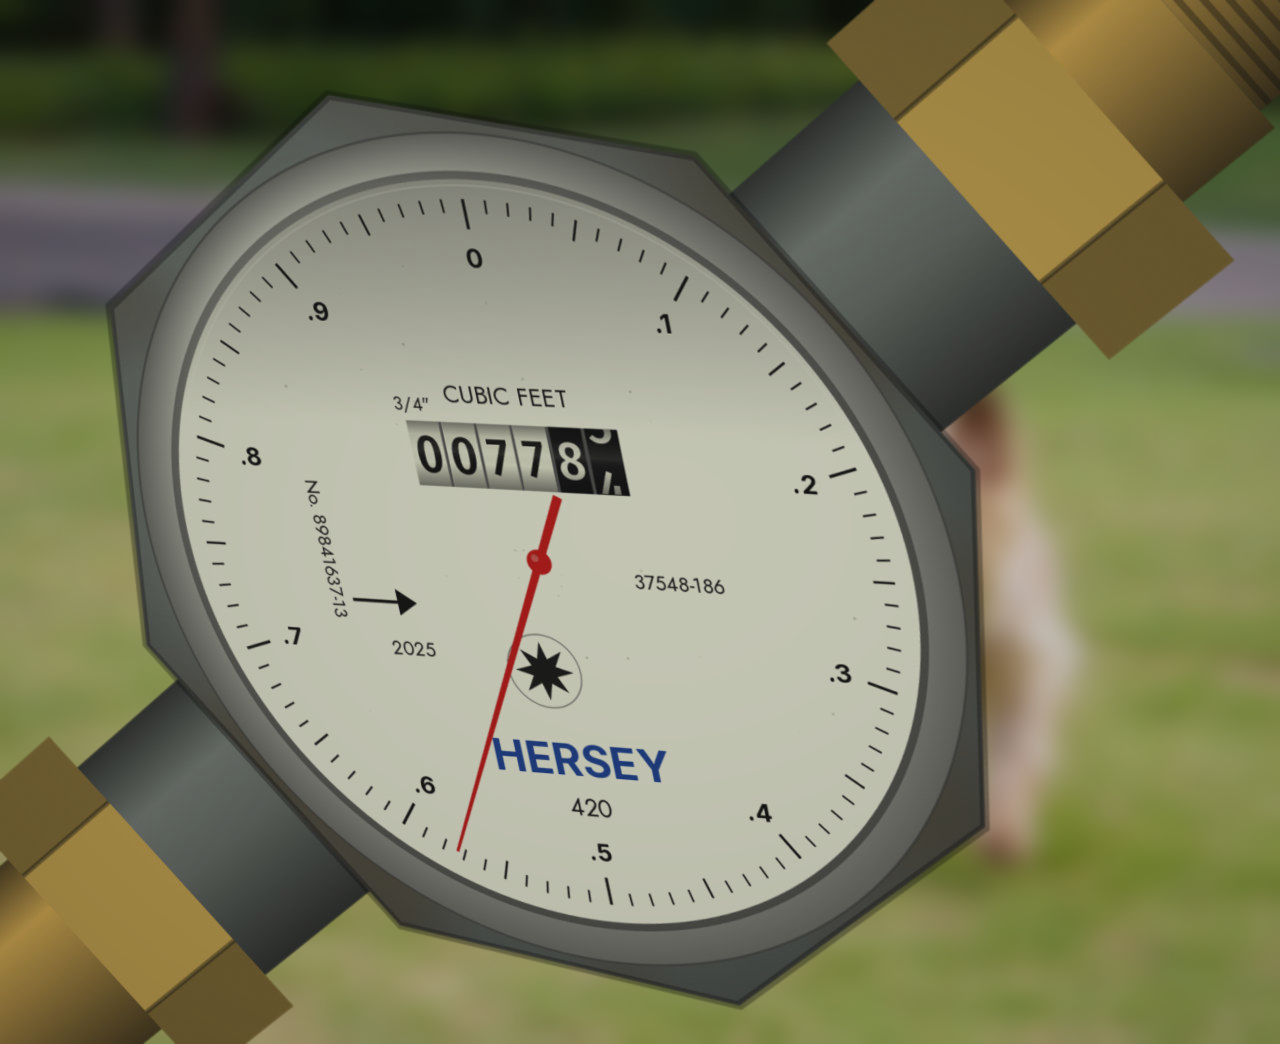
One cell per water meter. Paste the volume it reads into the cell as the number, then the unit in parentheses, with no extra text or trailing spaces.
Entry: 7783.57 (ft³)
